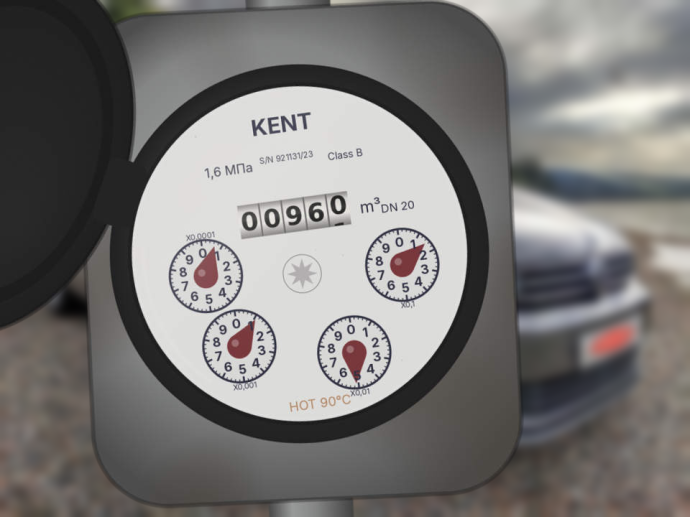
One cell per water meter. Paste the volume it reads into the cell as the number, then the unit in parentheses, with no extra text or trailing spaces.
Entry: 960.1510 (m³)
